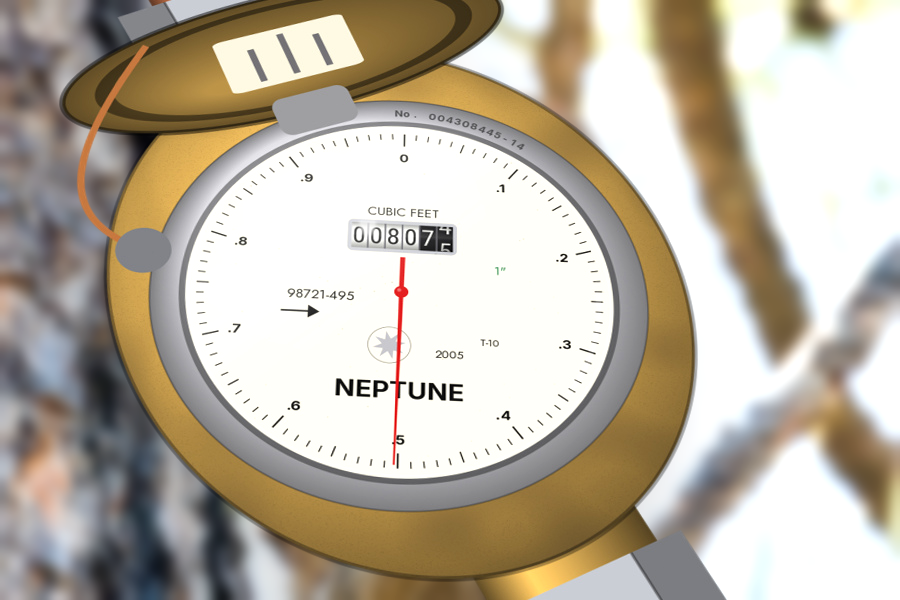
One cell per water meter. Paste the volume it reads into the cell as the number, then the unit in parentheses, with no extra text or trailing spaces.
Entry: 8074.50 (ft³)
